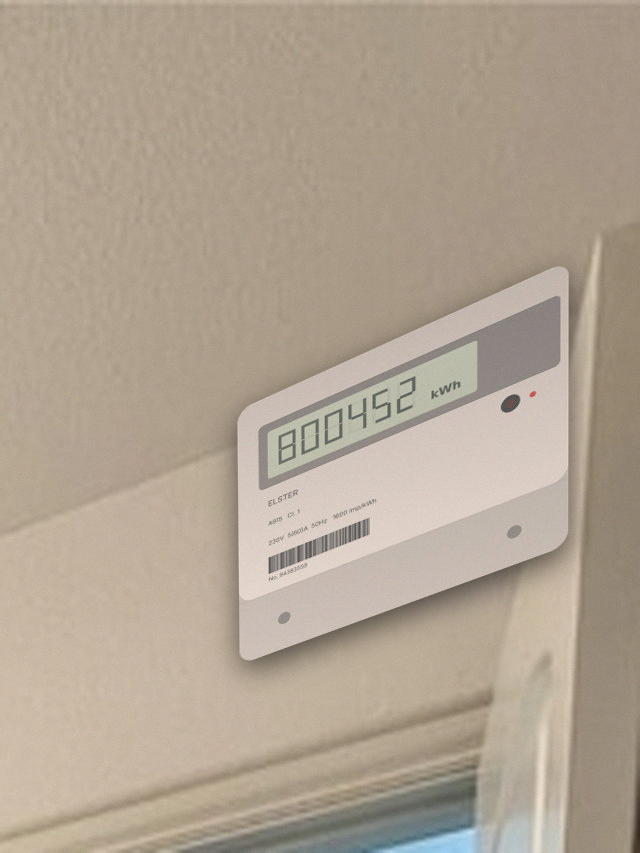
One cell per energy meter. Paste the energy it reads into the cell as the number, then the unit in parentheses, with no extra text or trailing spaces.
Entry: 800452 (kWh)
